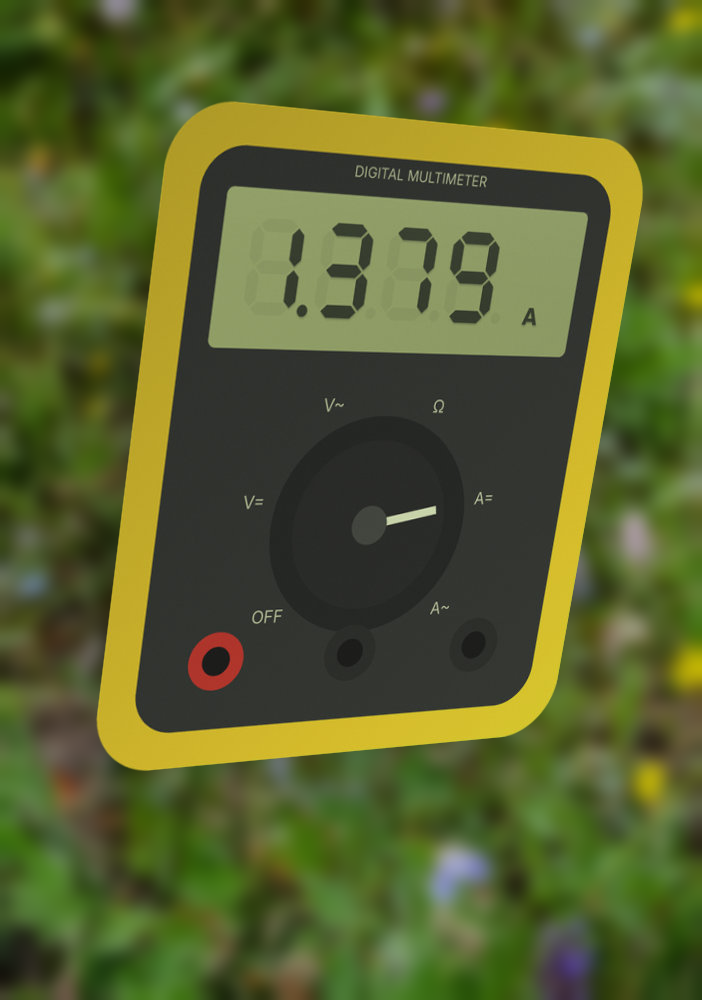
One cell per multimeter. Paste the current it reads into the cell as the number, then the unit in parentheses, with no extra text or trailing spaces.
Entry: 1.379 (A)
